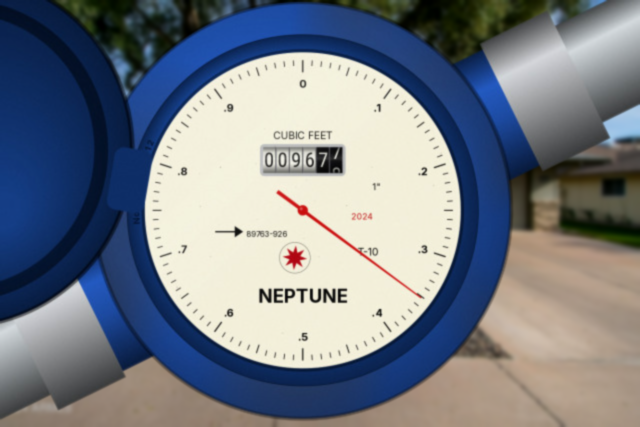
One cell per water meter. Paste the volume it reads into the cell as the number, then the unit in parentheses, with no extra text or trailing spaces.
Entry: 9677.35 (ft³)
